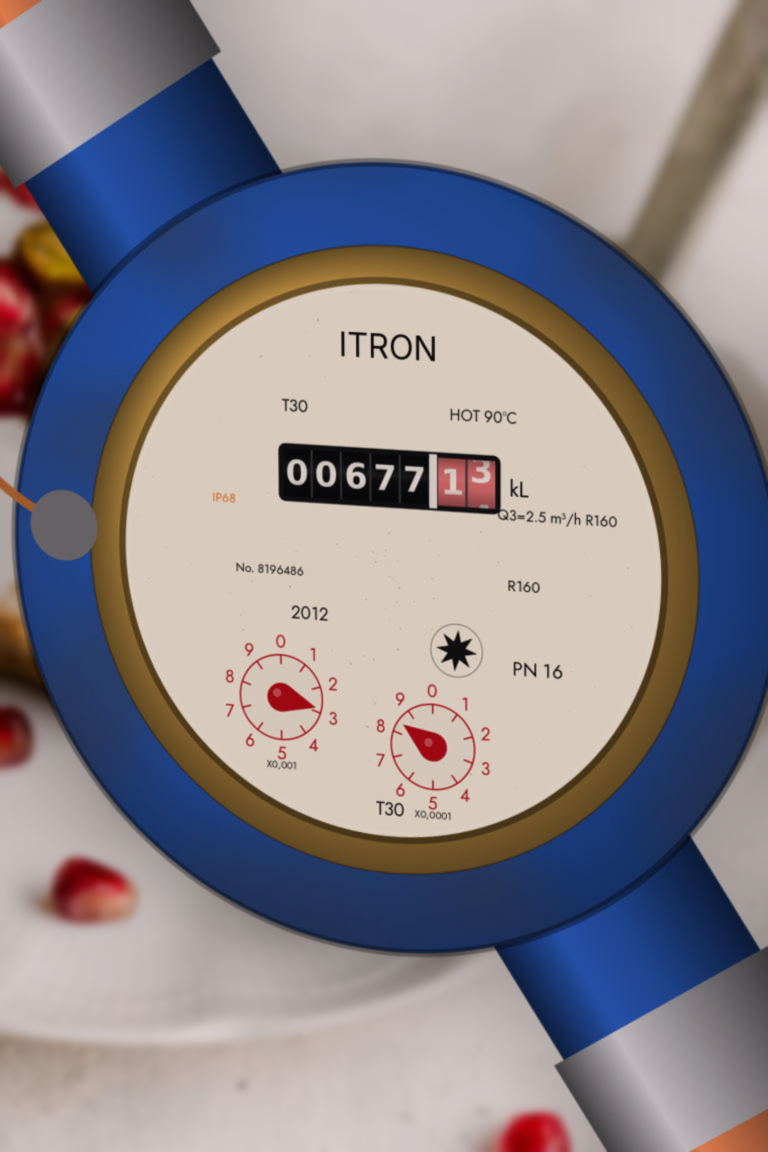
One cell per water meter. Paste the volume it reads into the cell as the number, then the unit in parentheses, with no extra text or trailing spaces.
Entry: 677.1328 (kL)
